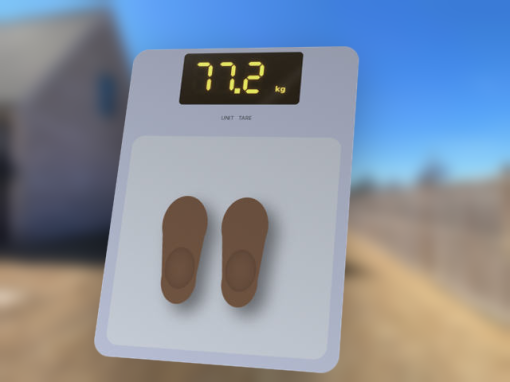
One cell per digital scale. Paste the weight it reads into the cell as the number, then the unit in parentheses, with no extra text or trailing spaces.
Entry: 77.2 (kg)
